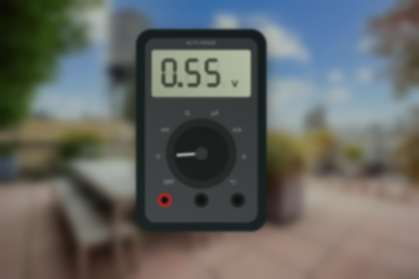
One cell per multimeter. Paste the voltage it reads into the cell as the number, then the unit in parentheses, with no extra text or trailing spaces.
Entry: 0.55 (V)
